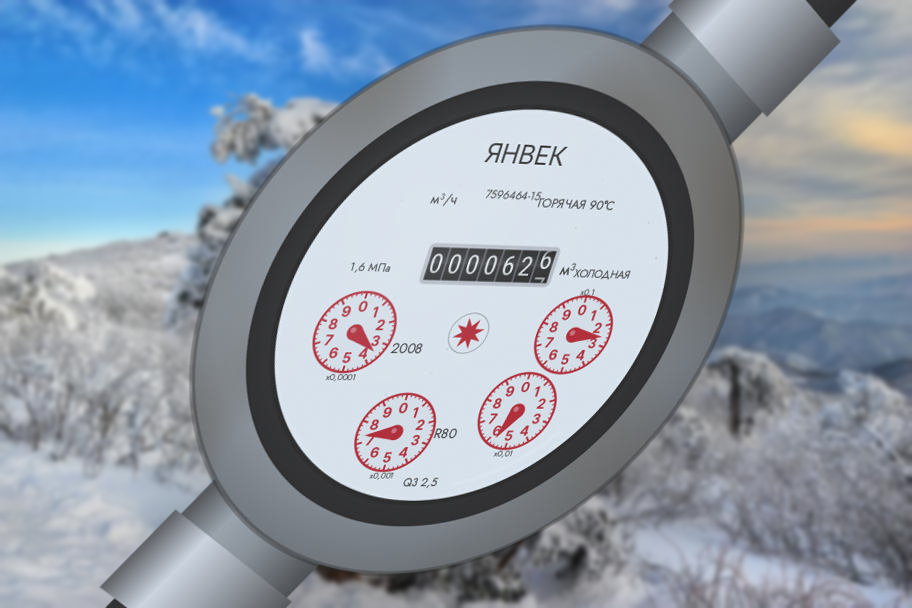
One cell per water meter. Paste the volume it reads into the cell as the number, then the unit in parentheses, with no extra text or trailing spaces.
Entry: 626.2573 (m³)
